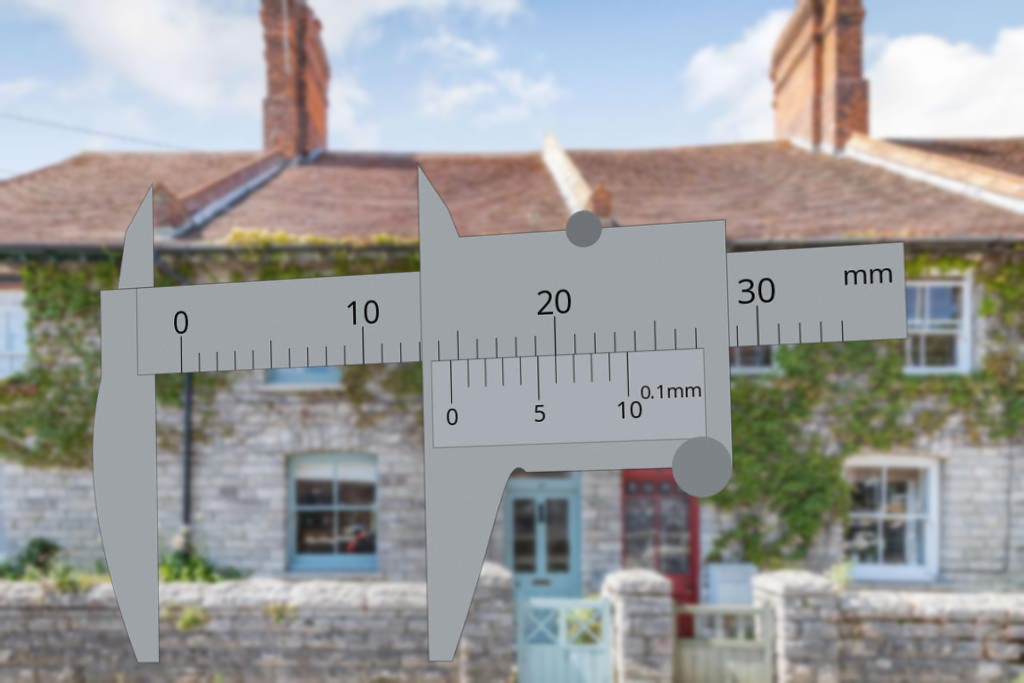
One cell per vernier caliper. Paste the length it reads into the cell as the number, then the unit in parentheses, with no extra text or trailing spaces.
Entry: 14.6 (mm)
